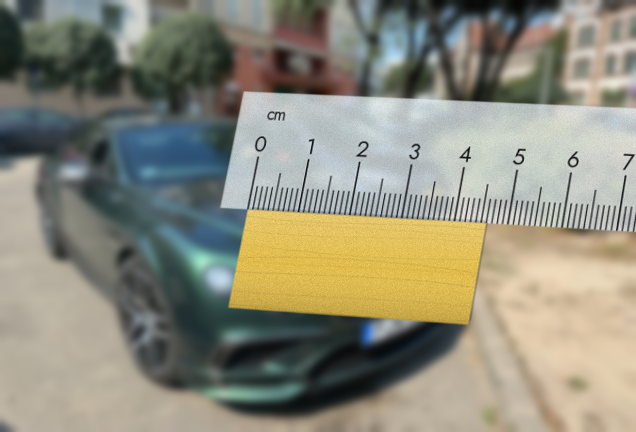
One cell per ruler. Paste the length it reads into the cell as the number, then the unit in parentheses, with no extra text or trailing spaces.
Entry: 4.6 (cm)
